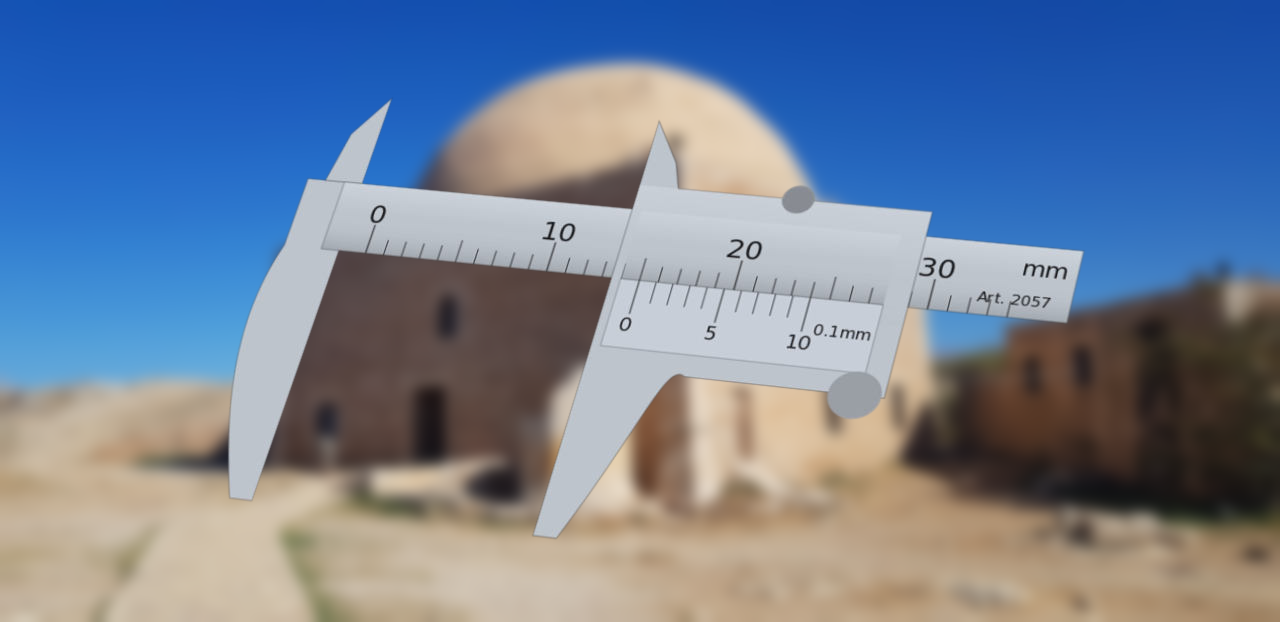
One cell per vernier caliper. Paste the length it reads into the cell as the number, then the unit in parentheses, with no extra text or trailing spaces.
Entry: 15.0 (mm)
